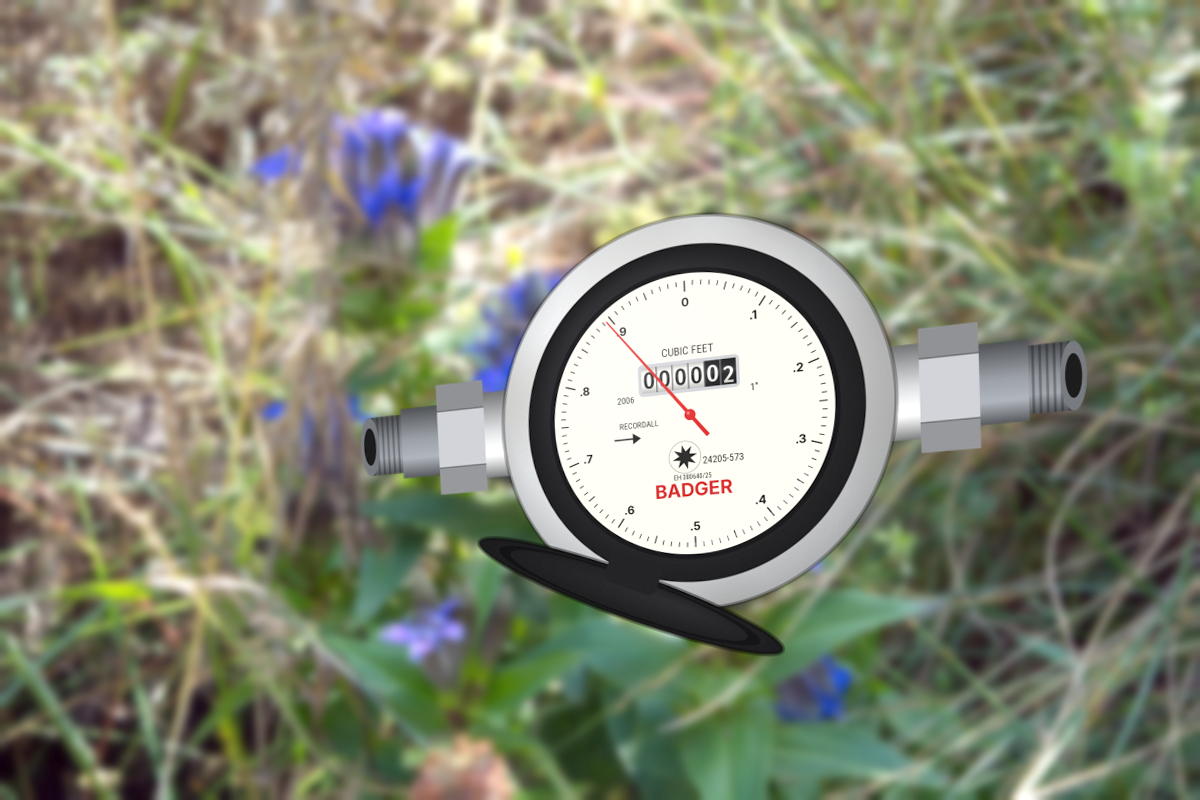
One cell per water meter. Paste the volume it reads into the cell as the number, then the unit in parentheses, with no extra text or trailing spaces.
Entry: 1.89 (ft³)
